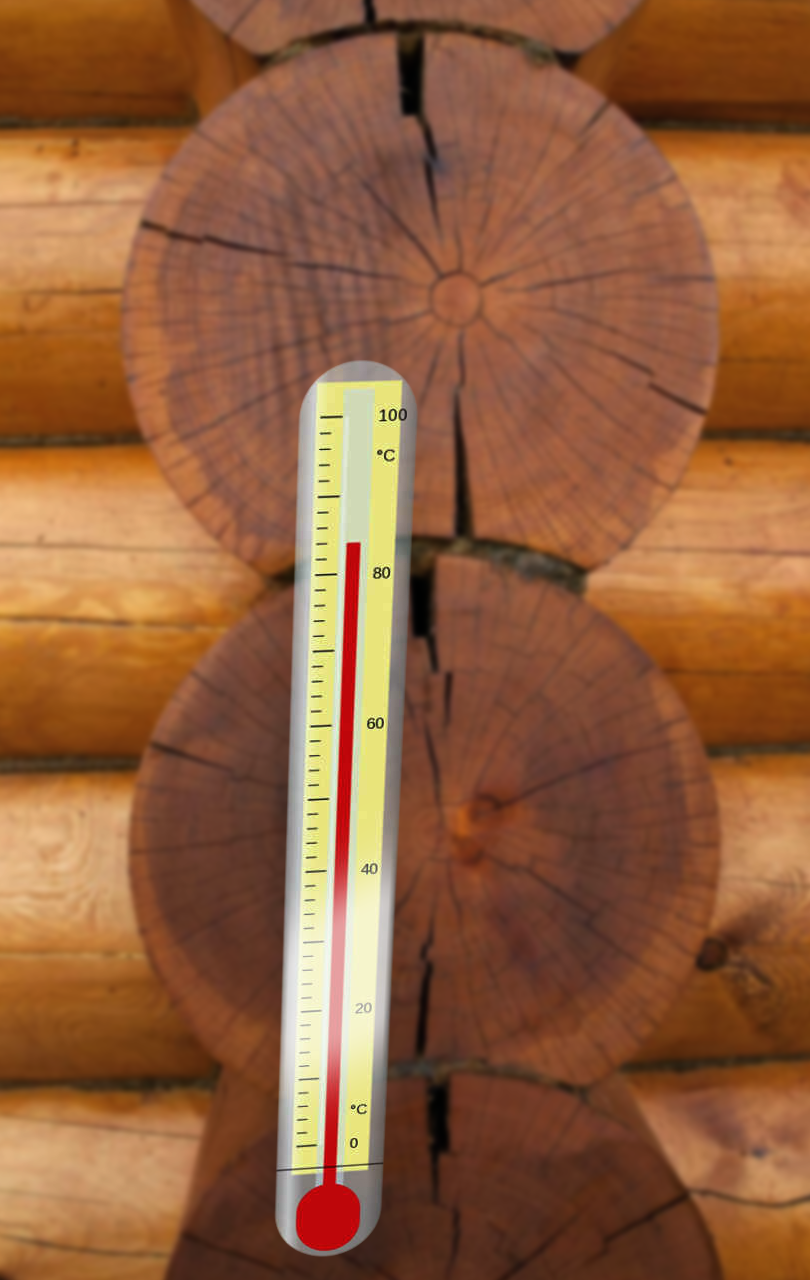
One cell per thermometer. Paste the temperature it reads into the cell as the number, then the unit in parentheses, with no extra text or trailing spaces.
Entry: 84 (°C)
